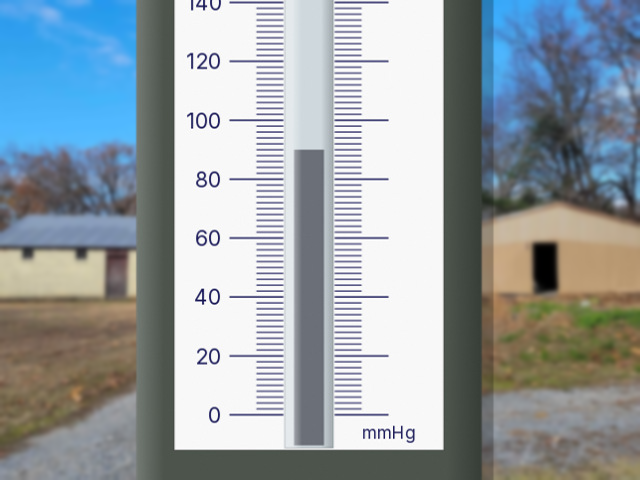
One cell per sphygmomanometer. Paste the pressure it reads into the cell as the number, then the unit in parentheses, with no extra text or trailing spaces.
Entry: 90 (mmHg)
